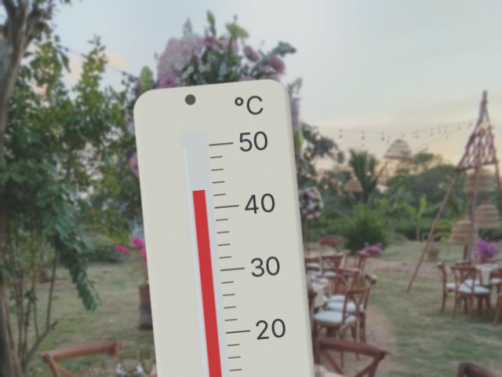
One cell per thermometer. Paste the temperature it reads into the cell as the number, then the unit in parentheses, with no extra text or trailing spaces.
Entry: 43 (°C)
